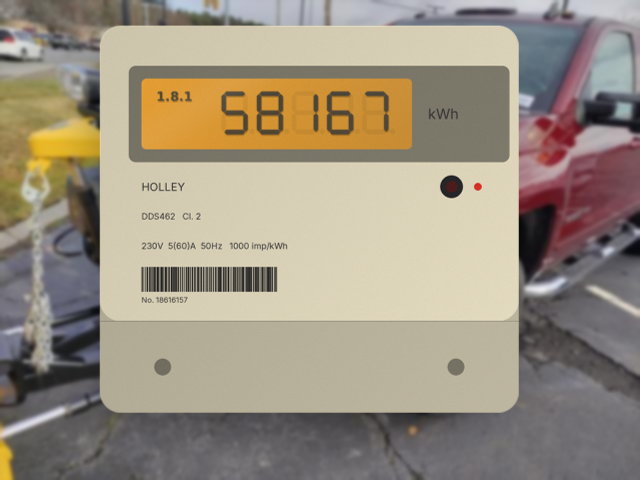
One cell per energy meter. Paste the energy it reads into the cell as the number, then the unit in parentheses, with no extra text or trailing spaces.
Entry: 58167 (kWh)
